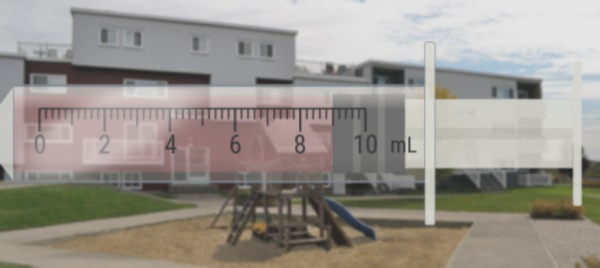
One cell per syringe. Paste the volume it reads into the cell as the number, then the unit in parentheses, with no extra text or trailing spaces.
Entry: 9 (mL)
